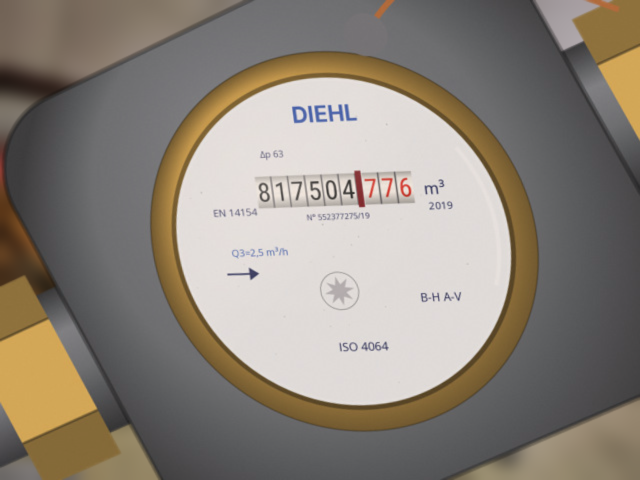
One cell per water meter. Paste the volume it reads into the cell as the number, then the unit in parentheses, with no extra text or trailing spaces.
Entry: 817504.776 (m³)
